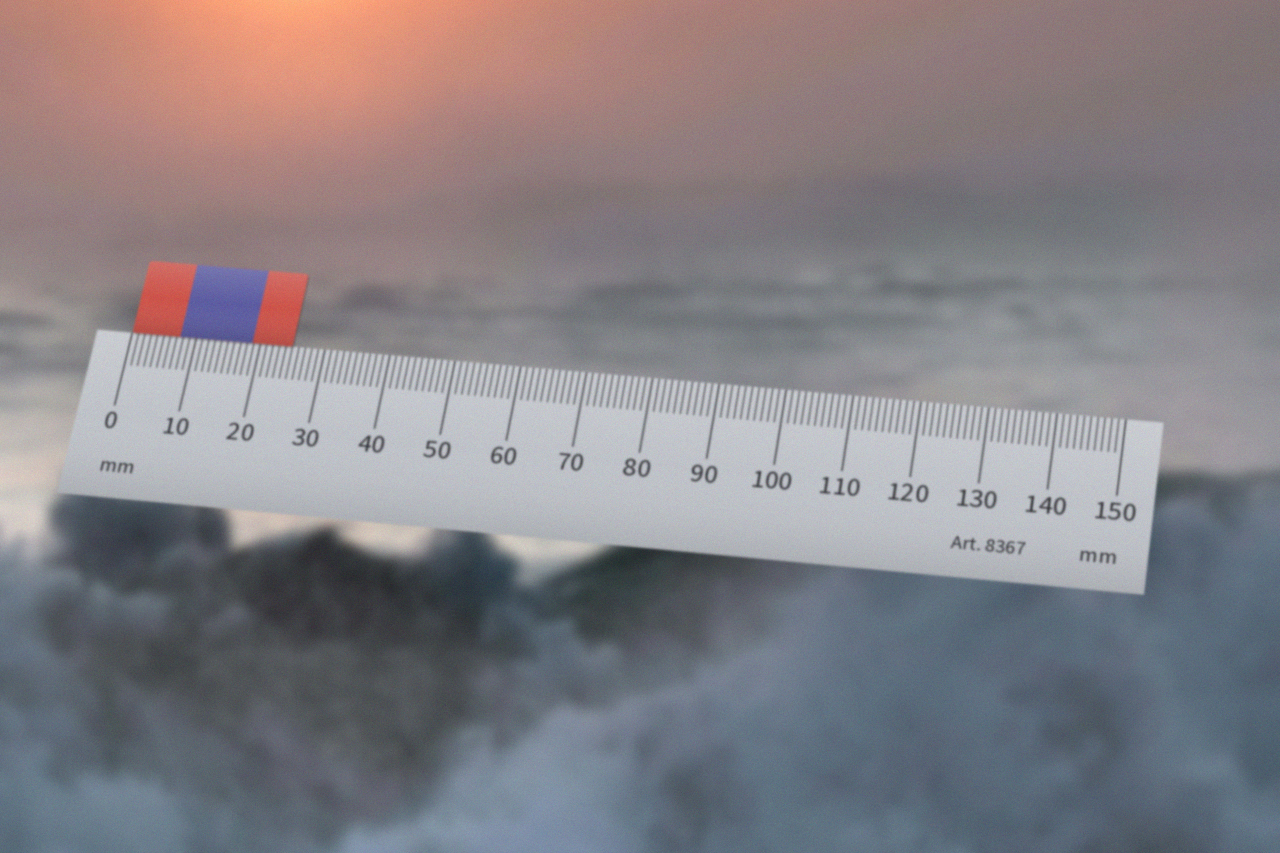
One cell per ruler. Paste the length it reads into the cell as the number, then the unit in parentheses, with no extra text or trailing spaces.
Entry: 25 (mm)
